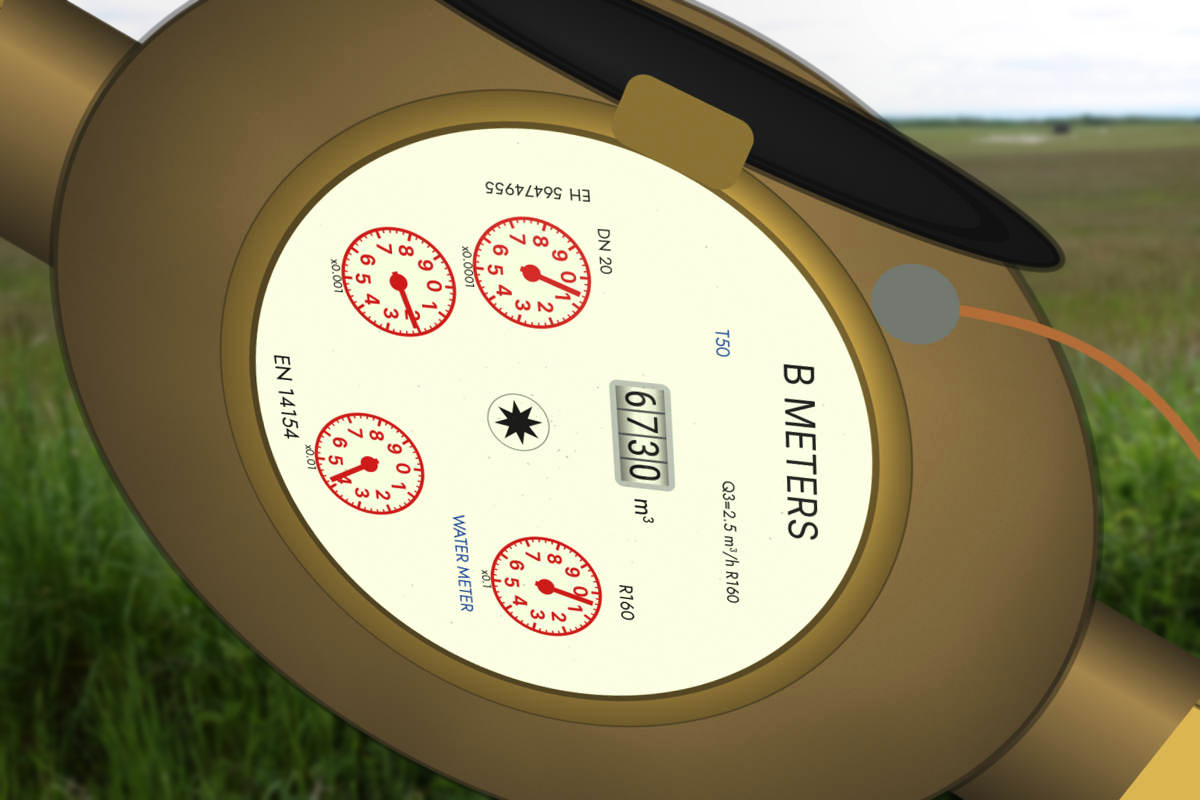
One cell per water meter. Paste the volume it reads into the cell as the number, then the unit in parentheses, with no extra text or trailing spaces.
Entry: 6730.0420 (m³)
